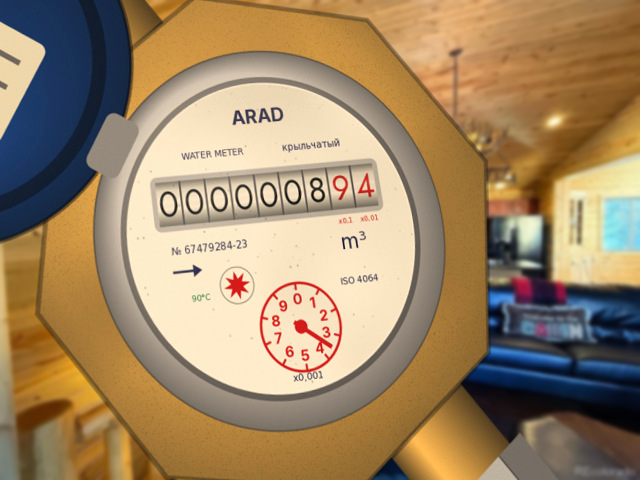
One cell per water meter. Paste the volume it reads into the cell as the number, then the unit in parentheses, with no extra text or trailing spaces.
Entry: 8.943 (m³)
